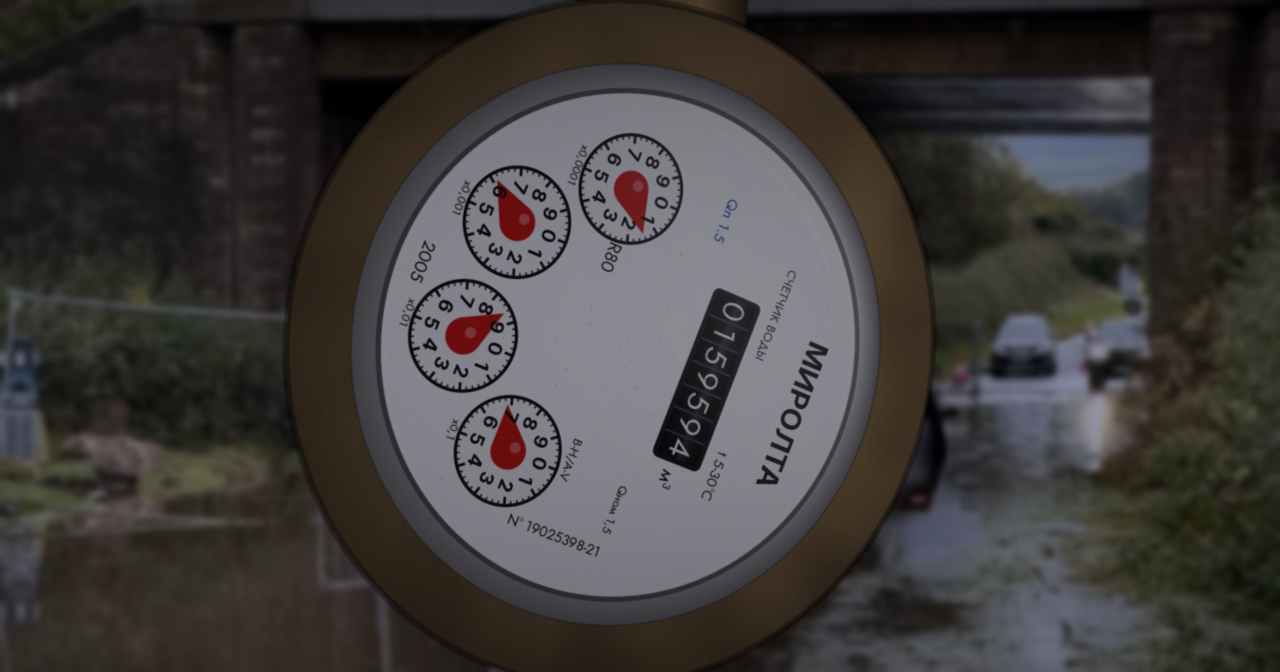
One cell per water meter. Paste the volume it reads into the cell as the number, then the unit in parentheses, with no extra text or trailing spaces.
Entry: 159594.6861 (m³)
